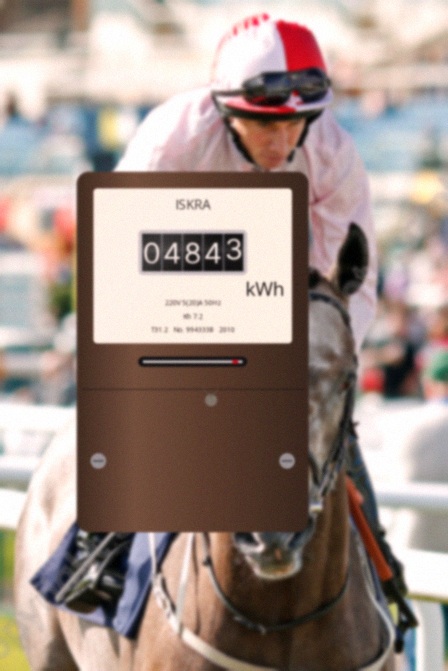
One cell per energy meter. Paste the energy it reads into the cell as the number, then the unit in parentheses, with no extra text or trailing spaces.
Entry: 4843 (kWh)
